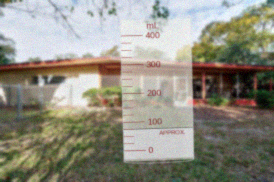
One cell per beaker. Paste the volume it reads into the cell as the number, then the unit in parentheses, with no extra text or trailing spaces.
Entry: 75 (mL)
